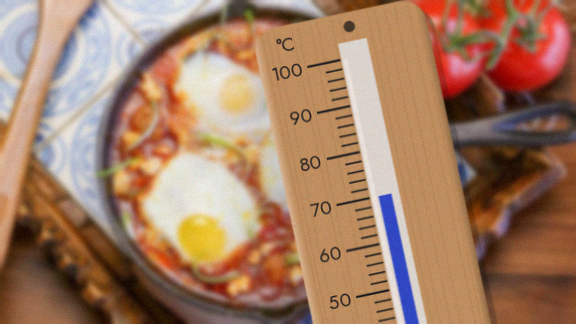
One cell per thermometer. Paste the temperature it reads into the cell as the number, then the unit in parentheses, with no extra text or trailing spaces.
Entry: 70 (°C)
